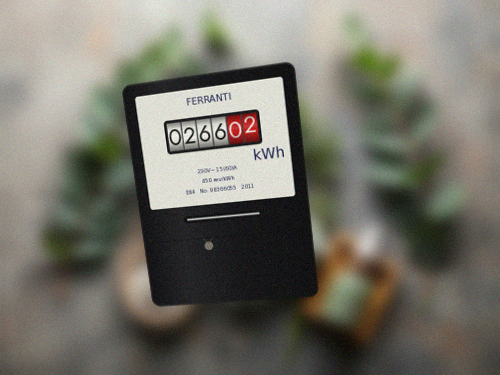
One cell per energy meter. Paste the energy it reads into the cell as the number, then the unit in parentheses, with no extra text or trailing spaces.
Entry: 266.02 (kWh)
